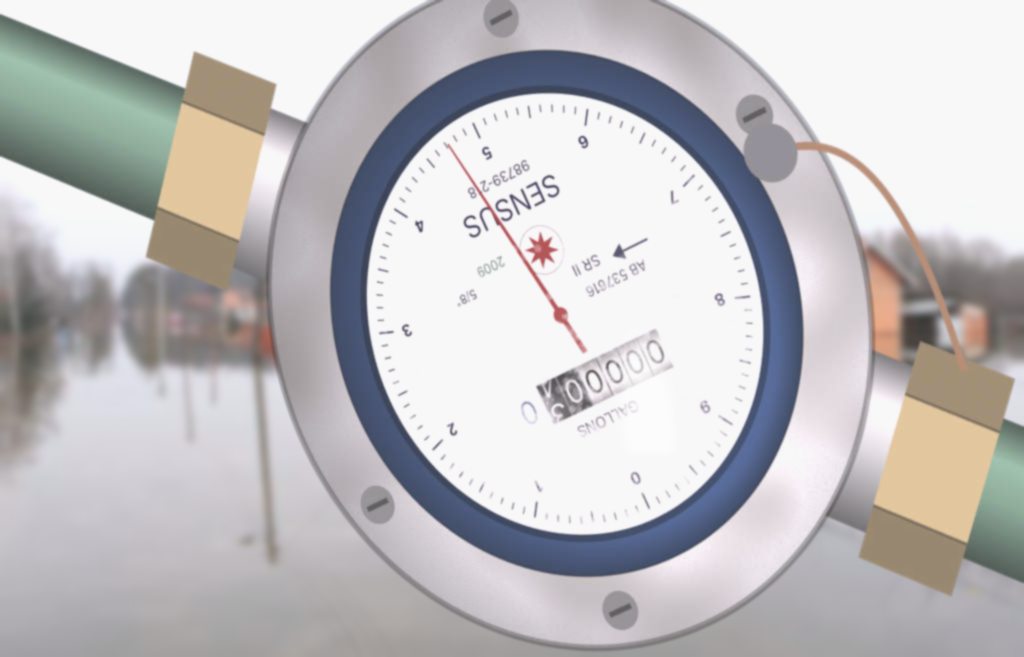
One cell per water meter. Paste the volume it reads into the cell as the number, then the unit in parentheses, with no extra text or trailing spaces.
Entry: 34.7 (gal)
